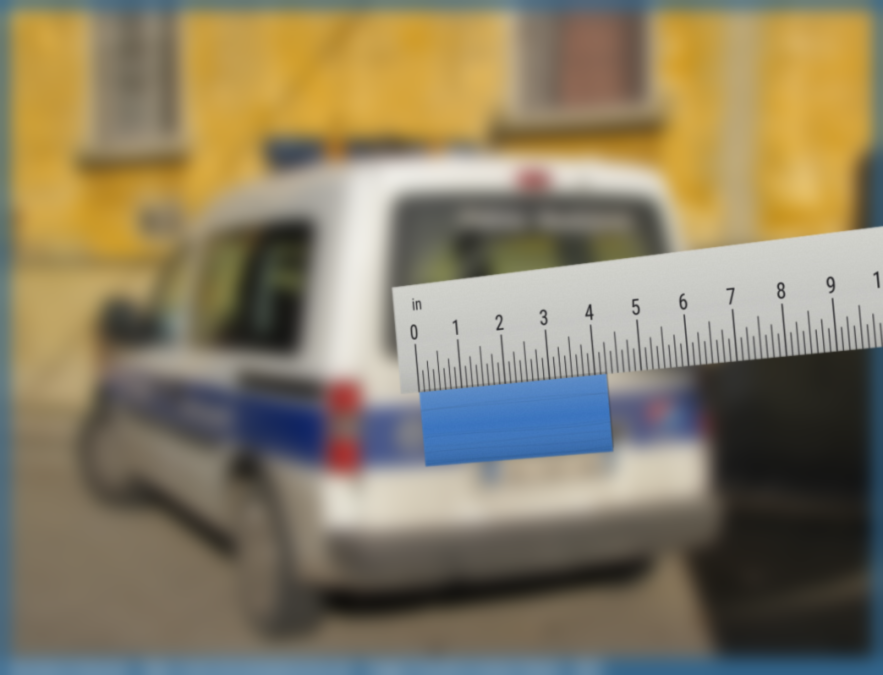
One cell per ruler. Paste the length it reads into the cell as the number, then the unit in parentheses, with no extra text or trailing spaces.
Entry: 4.25 (in)
